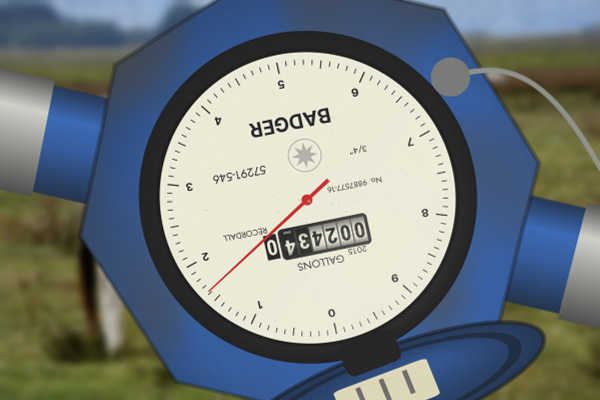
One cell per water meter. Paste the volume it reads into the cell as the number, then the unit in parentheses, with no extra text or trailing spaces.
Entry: 24341.6 (gal)
